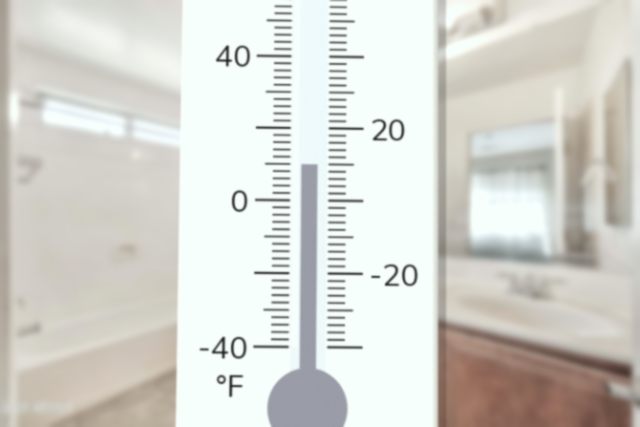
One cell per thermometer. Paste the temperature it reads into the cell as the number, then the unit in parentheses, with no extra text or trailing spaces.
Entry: 10 (°F)
